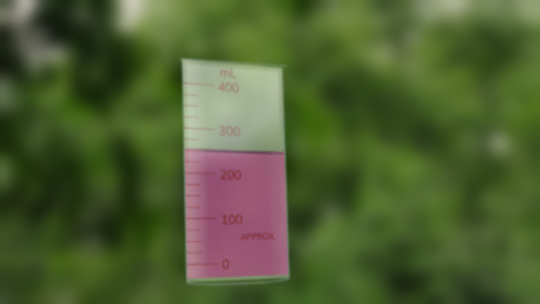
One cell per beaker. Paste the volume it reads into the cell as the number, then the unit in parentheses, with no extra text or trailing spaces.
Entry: 250 (mL)
